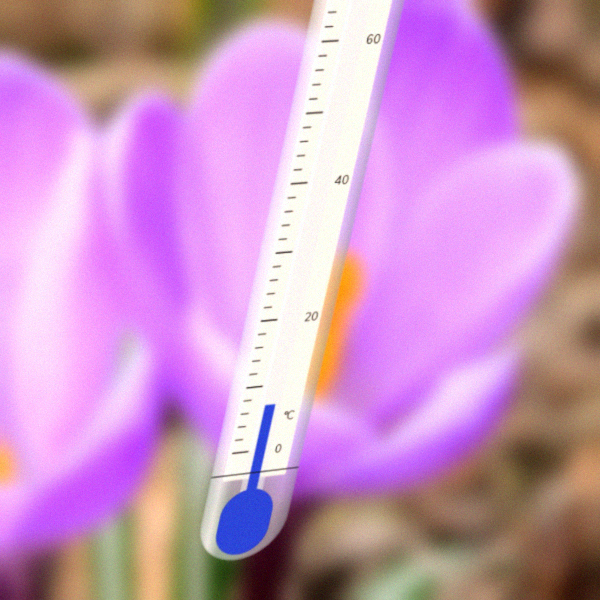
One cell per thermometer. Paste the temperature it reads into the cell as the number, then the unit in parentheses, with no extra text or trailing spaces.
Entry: 7 (°C)
